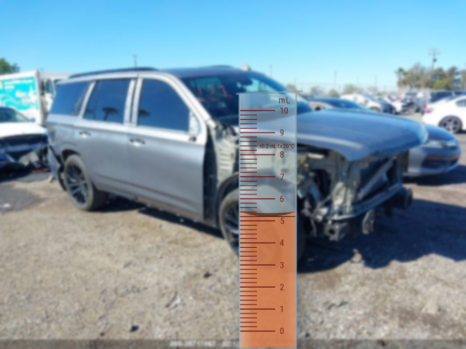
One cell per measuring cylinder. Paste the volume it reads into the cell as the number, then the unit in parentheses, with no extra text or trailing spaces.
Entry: 5.2 (mL)
